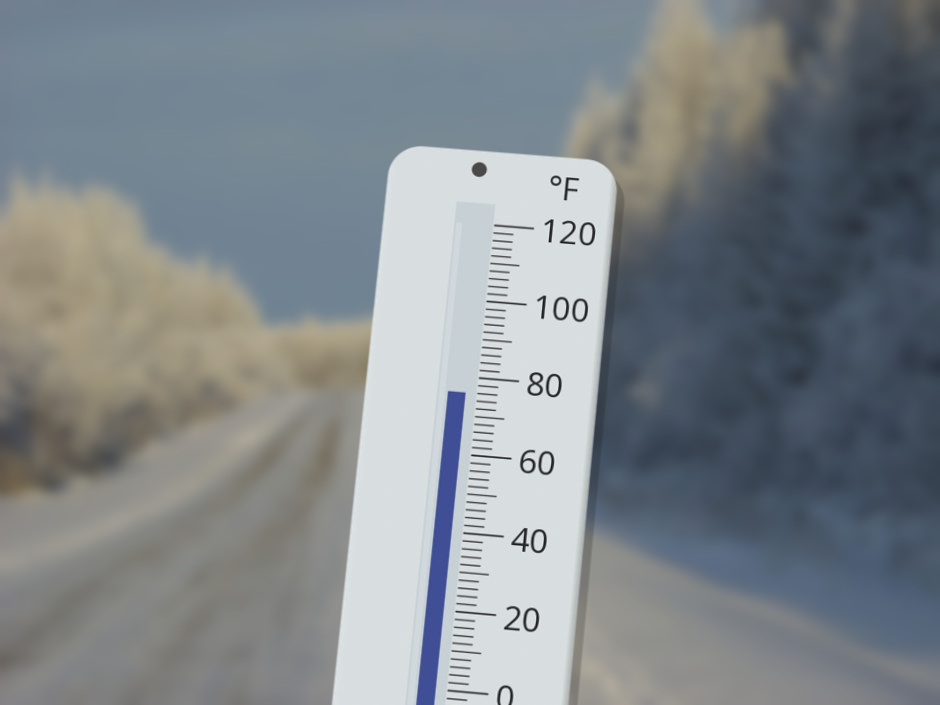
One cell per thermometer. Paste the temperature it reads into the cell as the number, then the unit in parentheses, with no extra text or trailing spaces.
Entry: 76 (°F)
